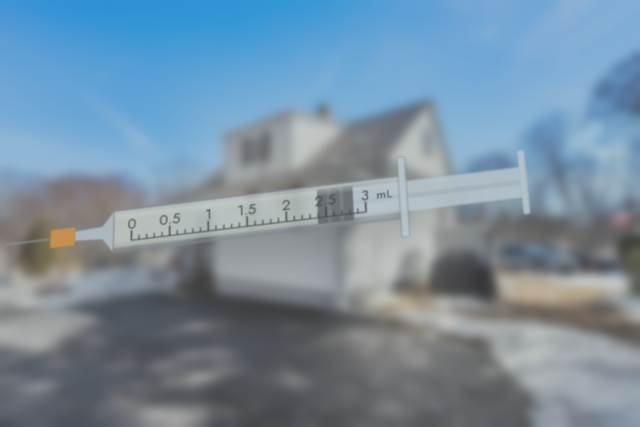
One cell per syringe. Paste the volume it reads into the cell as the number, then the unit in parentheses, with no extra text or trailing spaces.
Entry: 2.4 (mL)
